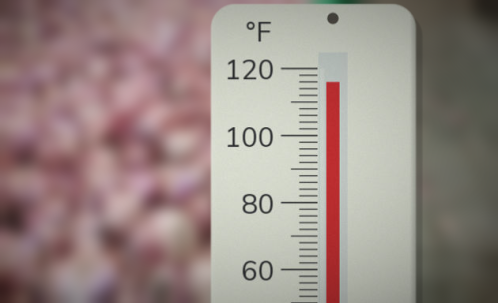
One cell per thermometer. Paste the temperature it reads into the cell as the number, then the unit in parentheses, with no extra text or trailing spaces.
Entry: 116 (°F)
